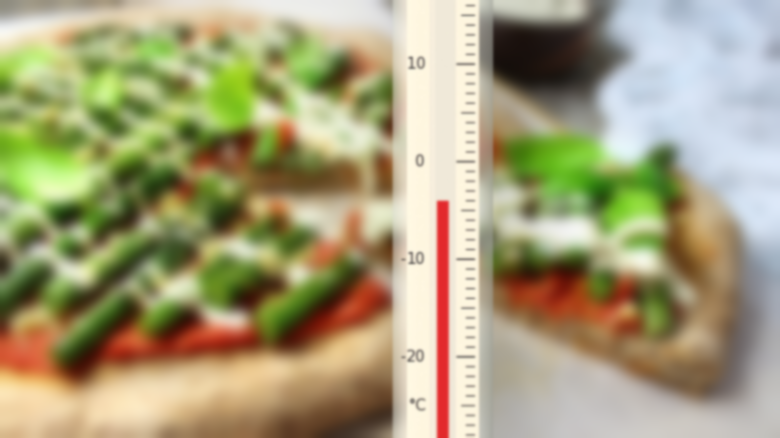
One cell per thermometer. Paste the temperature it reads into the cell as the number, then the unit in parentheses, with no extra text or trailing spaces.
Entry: -4 (°C)
